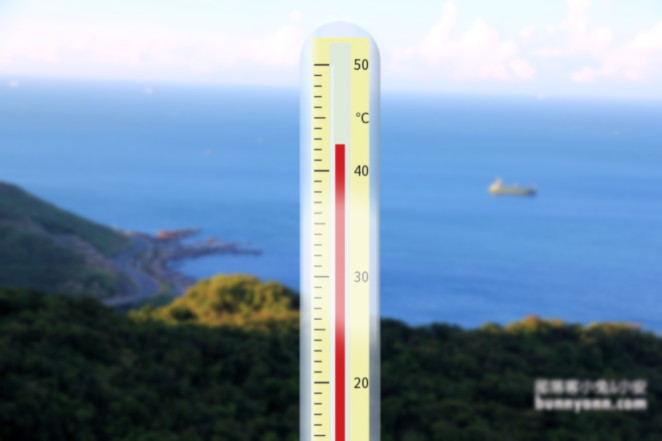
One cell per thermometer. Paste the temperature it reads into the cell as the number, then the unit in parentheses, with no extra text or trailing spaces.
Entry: 42.5 (°C)
